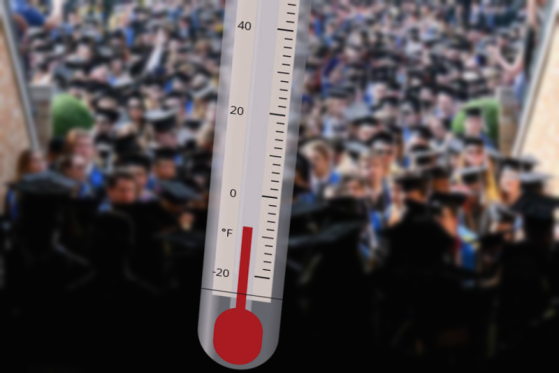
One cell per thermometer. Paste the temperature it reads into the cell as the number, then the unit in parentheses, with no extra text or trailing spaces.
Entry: -8 (°F)
